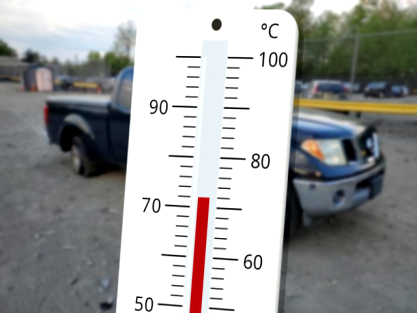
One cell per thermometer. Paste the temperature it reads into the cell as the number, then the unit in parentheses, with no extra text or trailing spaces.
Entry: 72 (°C)
